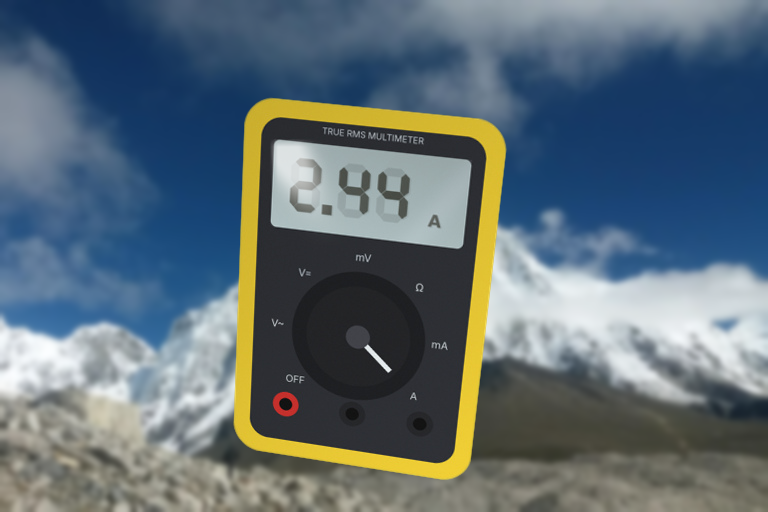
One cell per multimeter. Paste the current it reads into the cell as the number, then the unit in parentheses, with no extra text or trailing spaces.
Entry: 2.44 (A)
